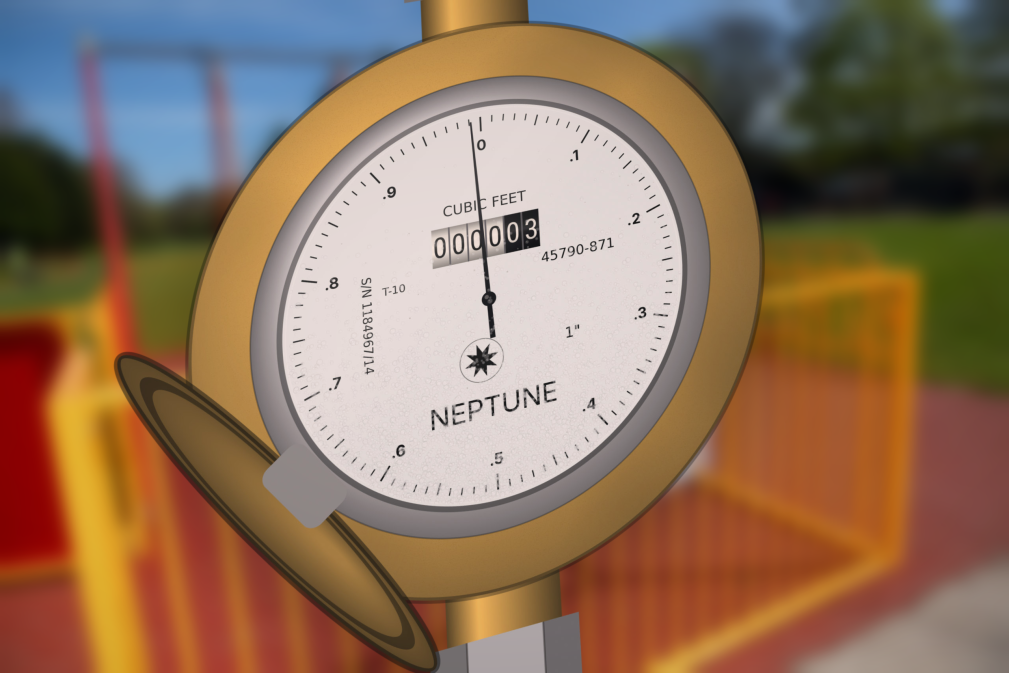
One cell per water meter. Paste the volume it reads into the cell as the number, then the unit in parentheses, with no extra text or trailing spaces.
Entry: 2.99 (ft³)
